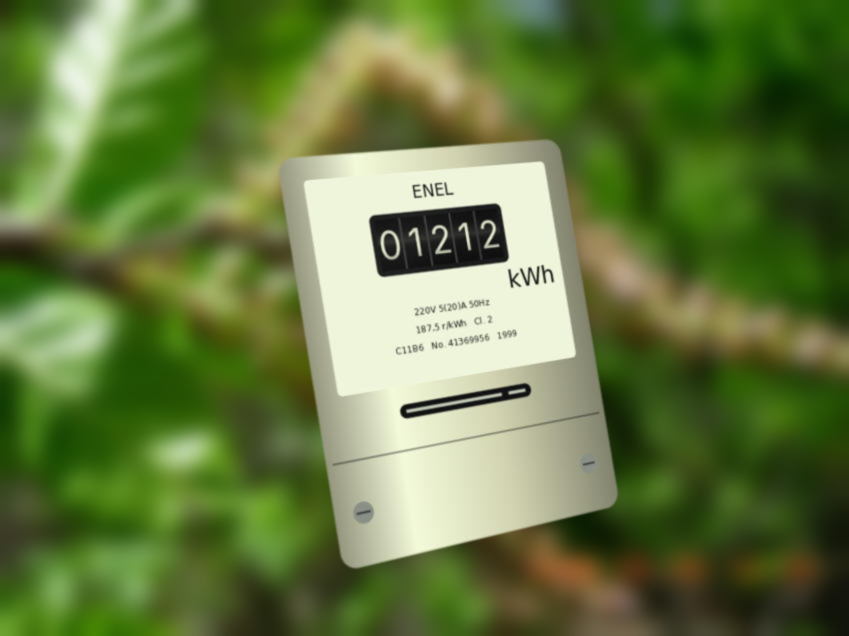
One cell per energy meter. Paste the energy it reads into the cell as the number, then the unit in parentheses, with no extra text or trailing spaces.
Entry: 1212 (kWh)
